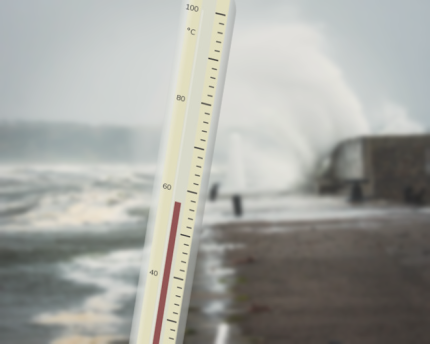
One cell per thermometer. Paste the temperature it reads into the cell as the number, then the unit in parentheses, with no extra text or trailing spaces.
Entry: 57 (°C)
